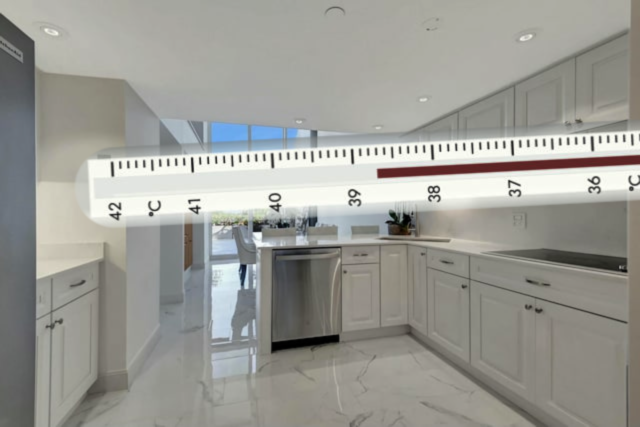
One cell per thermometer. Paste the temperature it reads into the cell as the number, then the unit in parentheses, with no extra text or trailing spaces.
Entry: 38.7 (°C)
